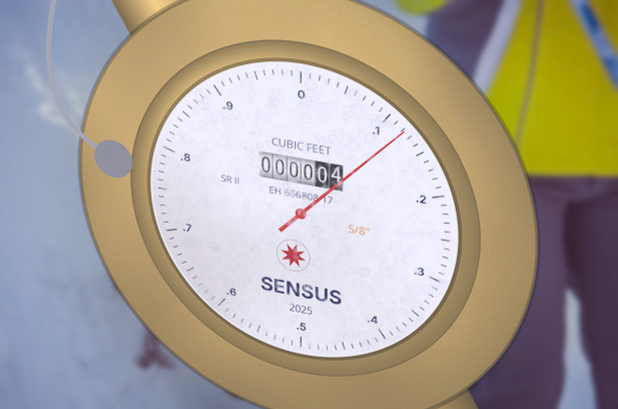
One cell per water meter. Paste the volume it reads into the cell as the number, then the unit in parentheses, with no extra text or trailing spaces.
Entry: 4.12 (ft³)
